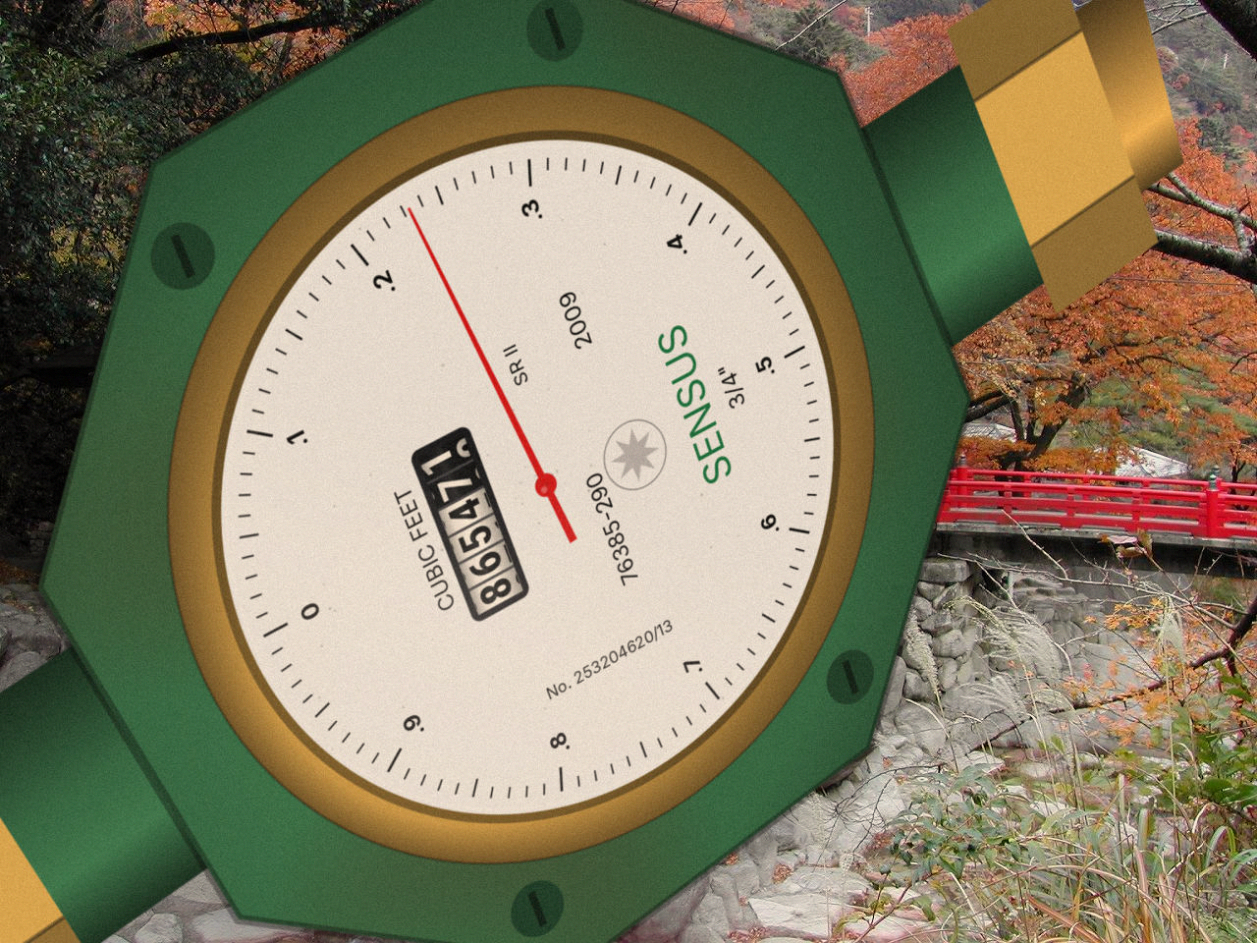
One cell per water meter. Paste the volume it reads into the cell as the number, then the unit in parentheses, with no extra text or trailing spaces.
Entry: 865471.23 (ft³)
